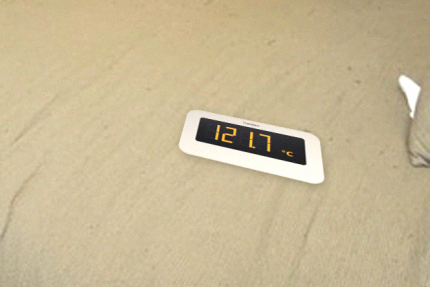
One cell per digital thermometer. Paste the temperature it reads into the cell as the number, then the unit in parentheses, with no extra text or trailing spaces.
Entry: 121.7 (°C)
